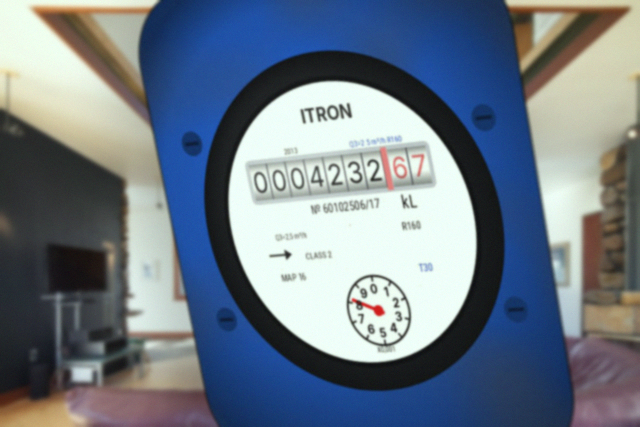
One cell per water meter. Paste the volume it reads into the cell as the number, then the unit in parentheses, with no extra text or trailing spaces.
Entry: 4232.678 (kL)
